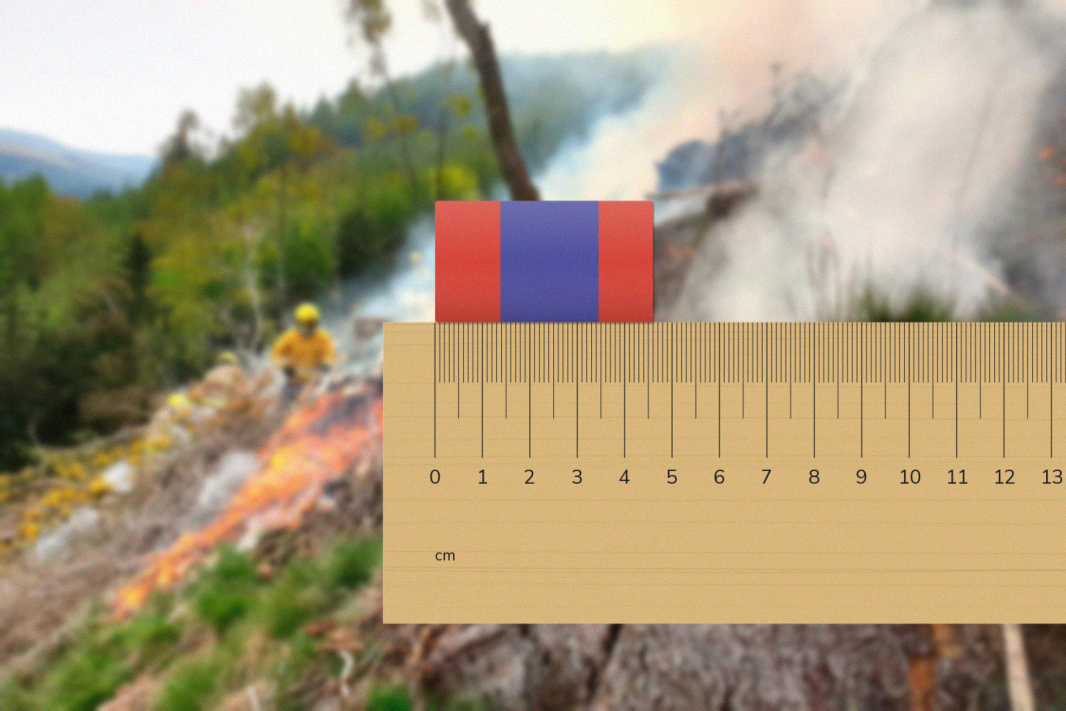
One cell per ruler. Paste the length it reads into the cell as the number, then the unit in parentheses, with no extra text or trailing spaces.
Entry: 4.6 (cm)
